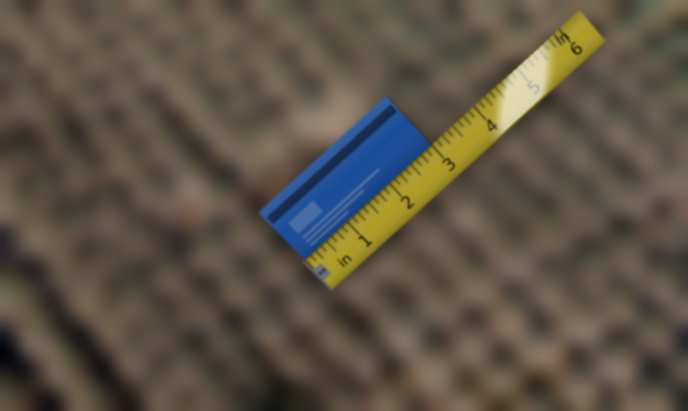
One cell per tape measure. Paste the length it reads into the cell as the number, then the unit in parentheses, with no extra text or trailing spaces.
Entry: 3 (in)
